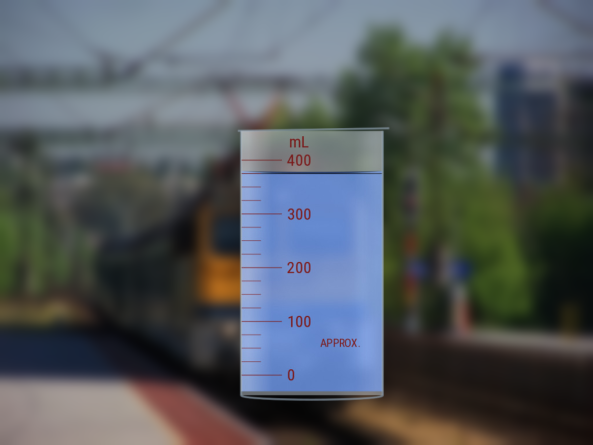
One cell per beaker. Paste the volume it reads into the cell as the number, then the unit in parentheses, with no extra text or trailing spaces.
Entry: 375 (mL)
